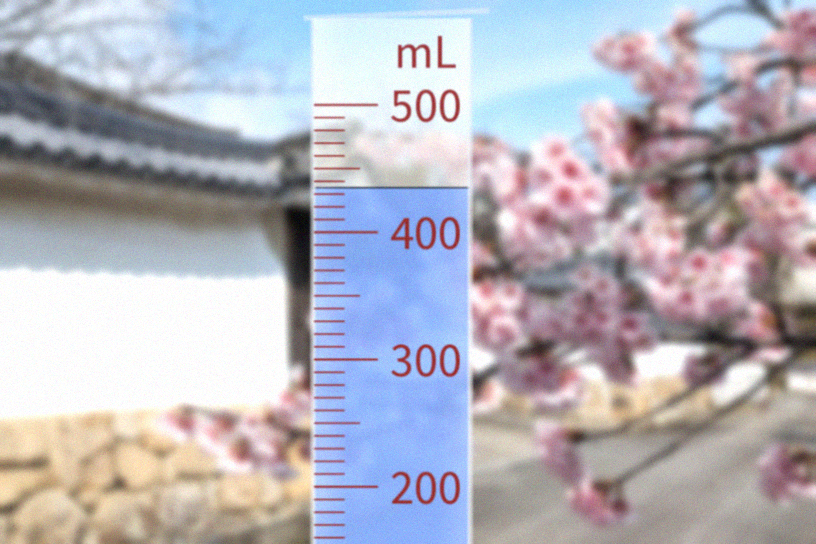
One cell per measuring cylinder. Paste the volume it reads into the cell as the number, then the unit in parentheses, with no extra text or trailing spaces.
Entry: 435 (mL)
